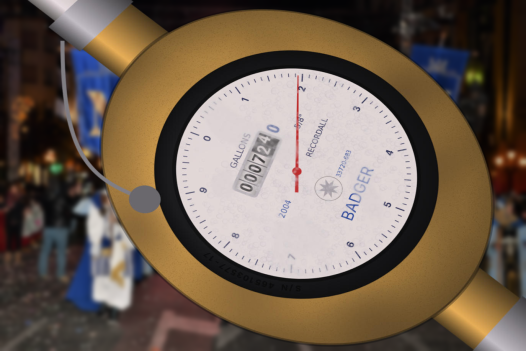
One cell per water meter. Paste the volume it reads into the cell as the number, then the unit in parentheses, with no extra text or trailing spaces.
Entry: 7241.9 (gal)
